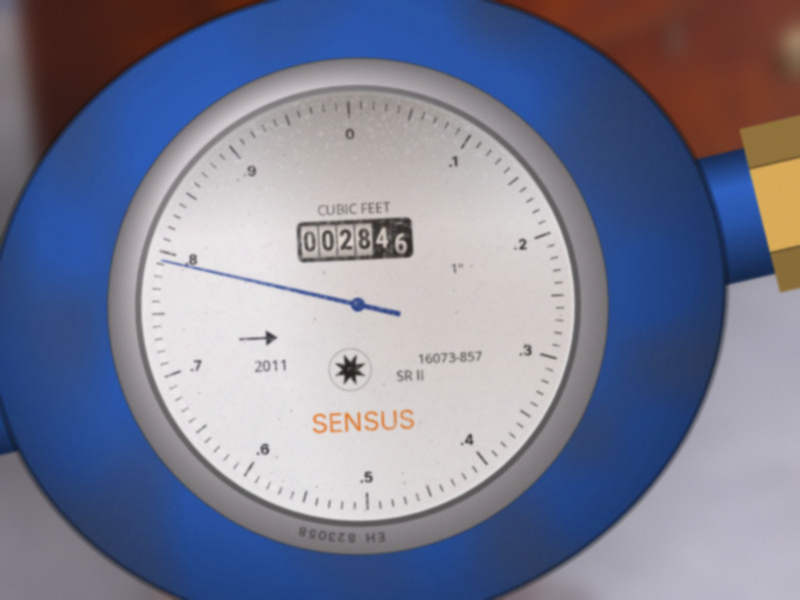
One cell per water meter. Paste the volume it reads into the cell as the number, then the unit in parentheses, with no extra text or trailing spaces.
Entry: 2845.79 (ft³)
